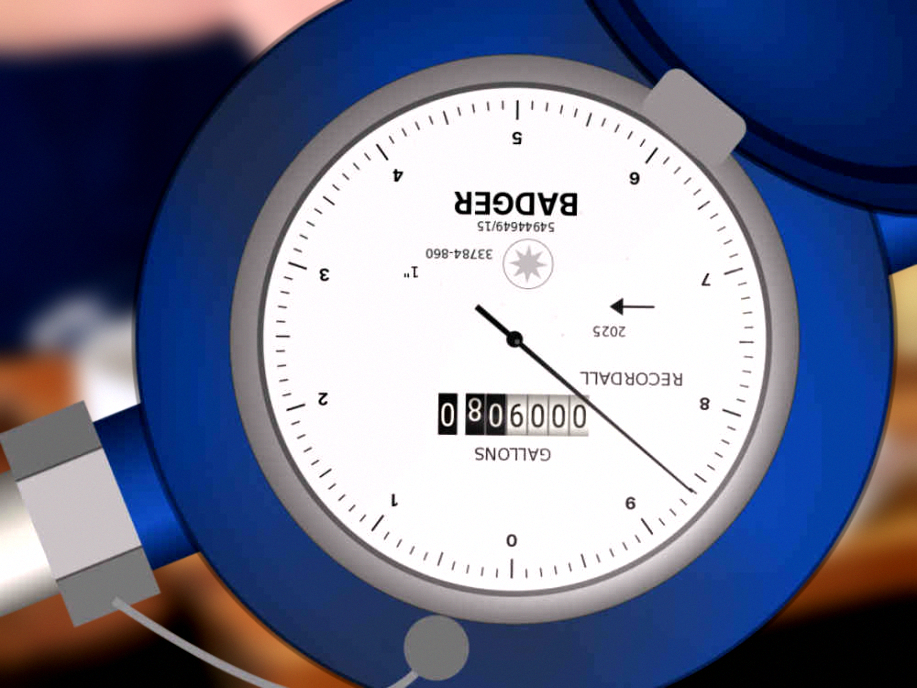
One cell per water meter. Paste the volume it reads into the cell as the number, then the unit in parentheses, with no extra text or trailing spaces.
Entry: 9078.6 (gal)
